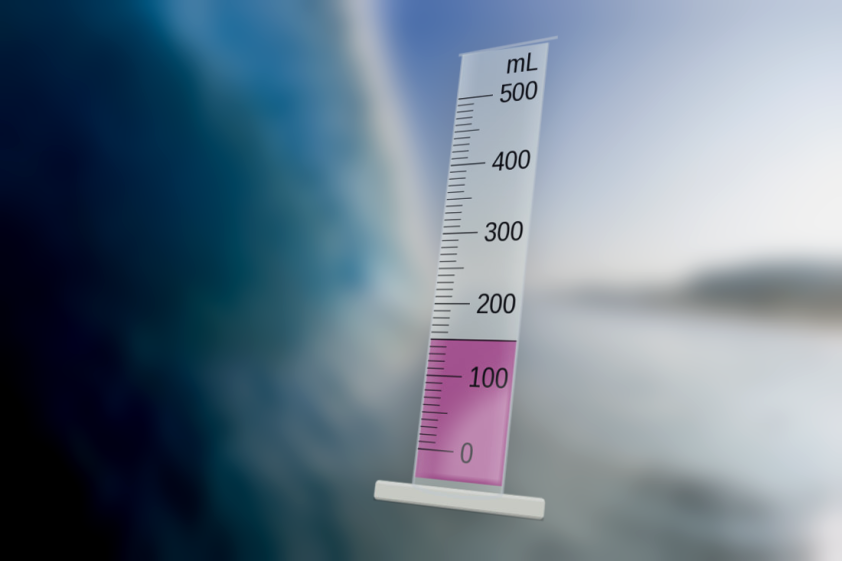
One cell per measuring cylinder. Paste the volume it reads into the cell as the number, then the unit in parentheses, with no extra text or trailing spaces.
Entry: 150 (mL)
